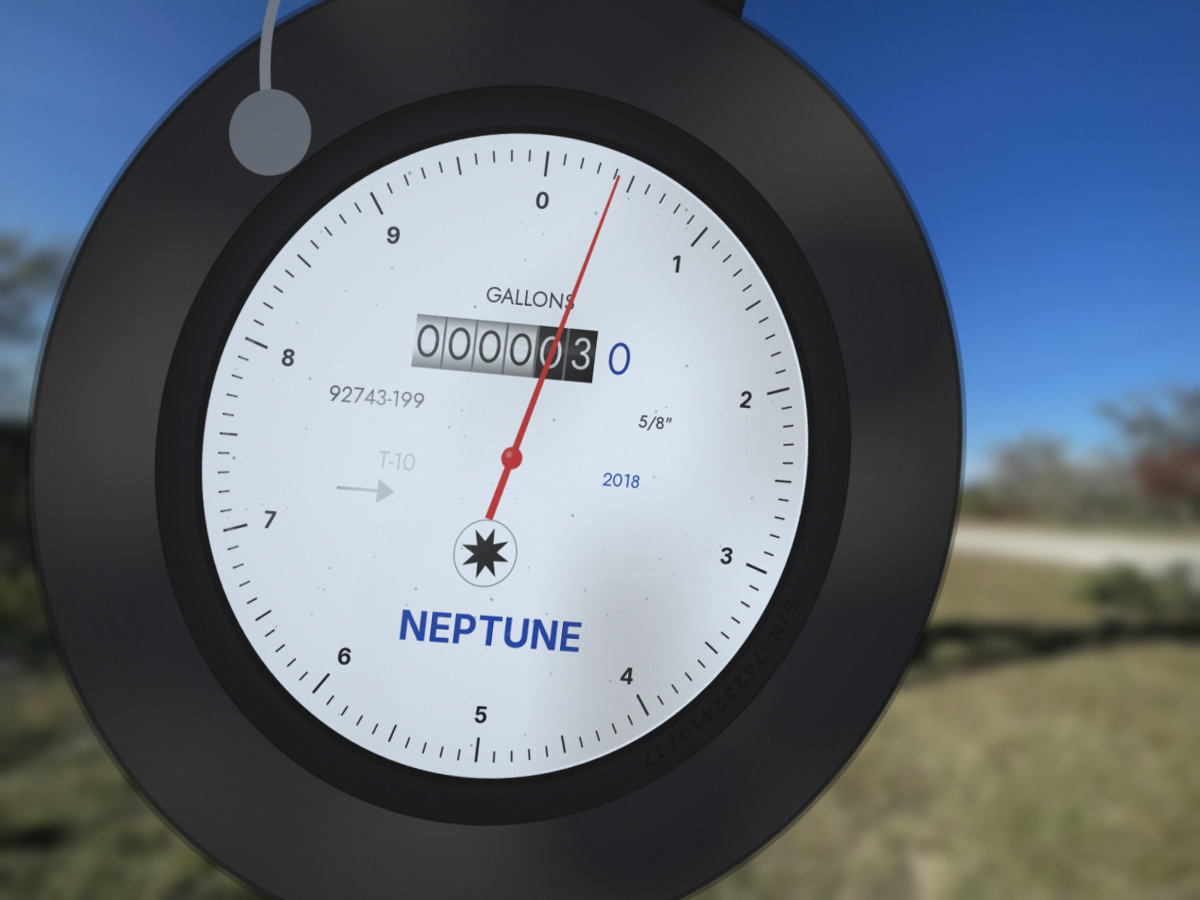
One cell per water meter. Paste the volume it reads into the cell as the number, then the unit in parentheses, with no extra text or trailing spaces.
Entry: 30.4 (gal)
